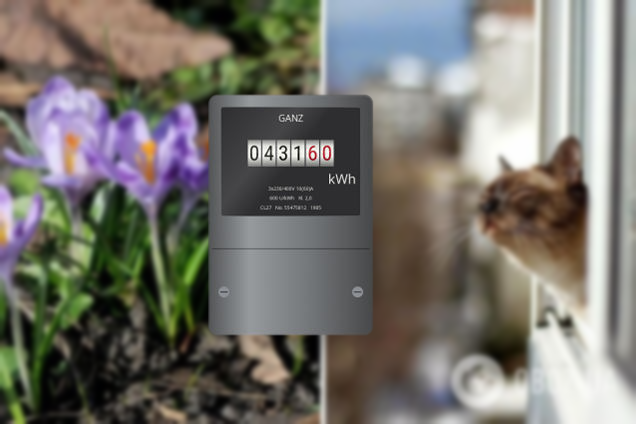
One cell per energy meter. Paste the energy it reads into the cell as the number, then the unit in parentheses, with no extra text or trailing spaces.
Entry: 431.60 (kWh)
